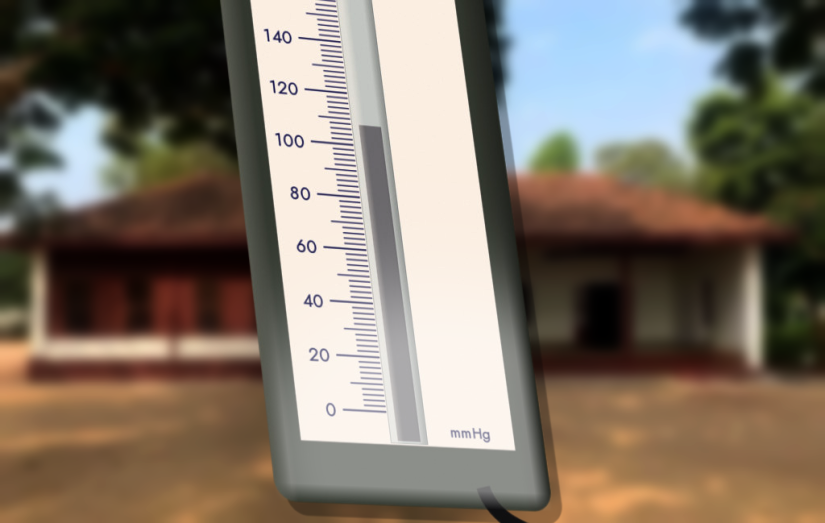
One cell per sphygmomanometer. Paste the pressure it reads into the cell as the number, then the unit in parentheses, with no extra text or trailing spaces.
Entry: 108 (mmHg)
